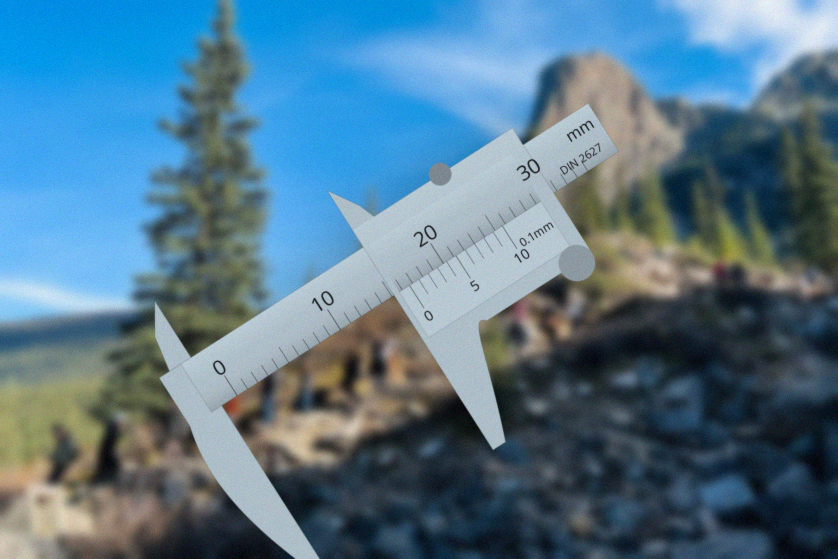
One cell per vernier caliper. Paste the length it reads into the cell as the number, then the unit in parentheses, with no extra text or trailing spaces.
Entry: 16.7 (mm)
